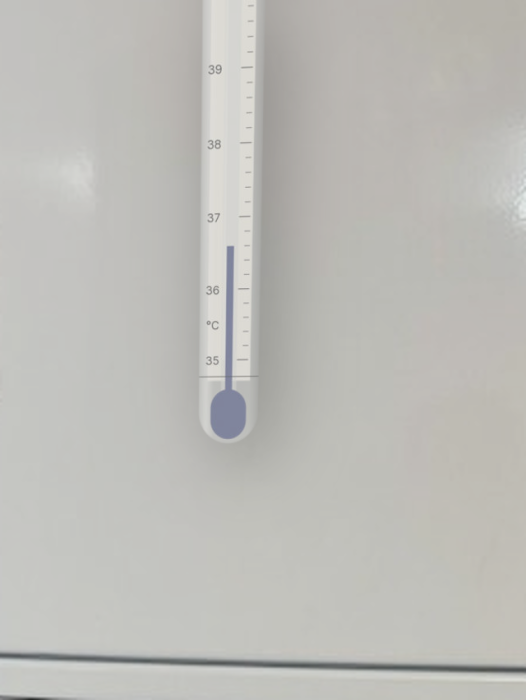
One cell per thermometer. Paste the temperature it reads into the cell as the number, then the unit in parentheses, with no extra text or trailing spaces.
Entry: 36.6 (°C)
